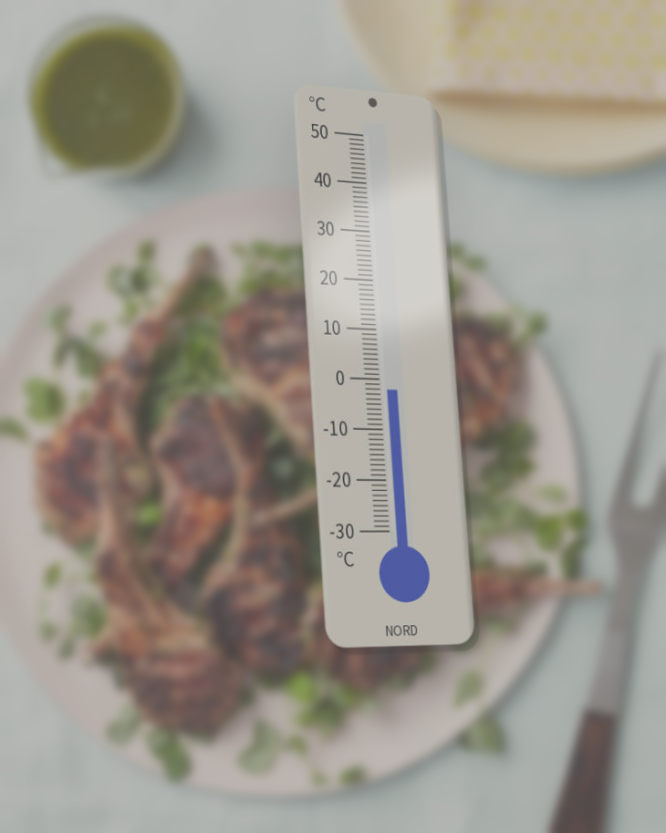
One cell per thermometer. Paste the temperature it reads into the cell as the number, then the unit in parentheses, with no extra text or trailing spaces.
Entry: -2 (°C)
